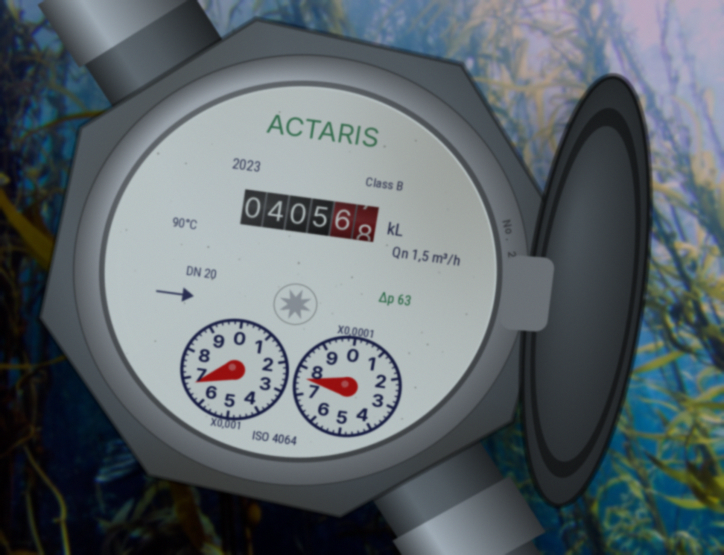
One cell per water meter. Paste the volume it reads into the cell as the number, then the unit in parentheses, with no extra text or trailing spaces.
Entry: 405.6767 (kL)
